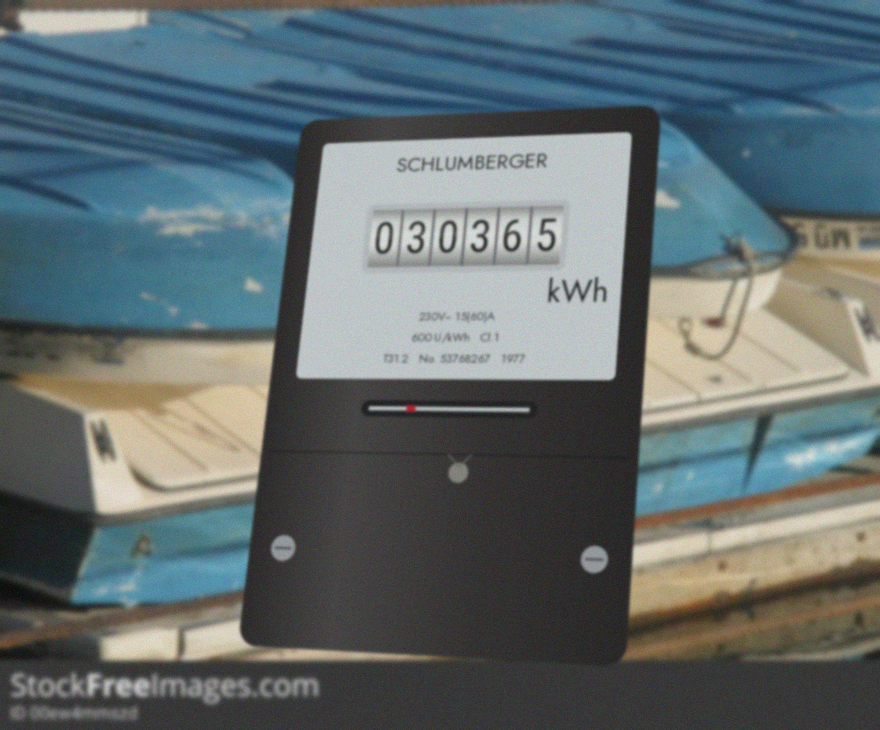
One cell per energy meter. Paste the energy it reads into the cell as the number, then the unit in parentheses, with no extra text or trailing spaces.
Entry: 30365 (kWh)
